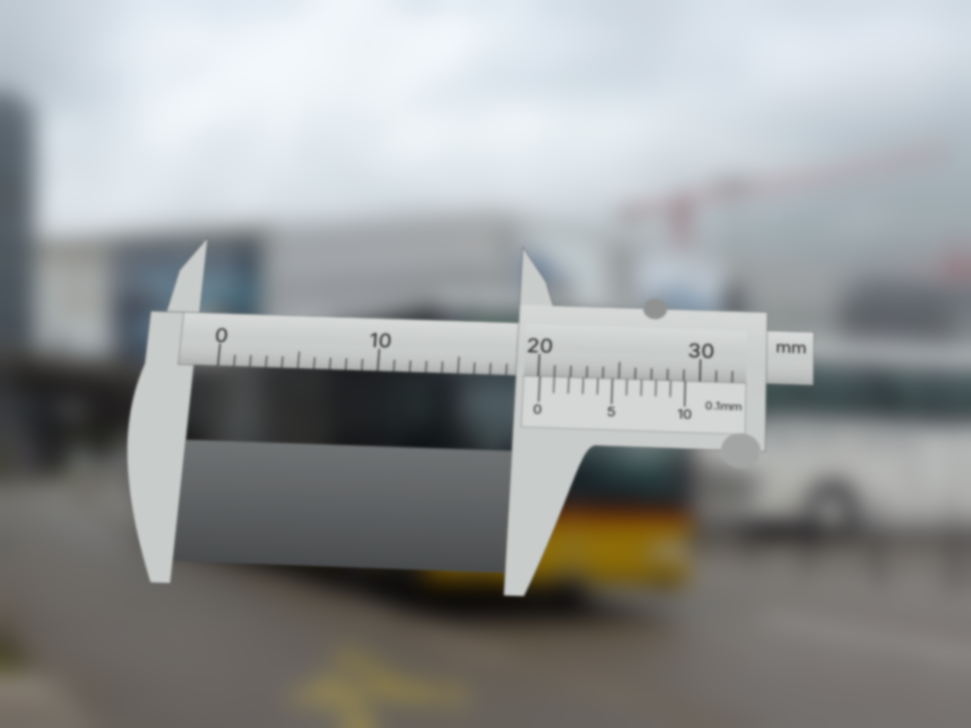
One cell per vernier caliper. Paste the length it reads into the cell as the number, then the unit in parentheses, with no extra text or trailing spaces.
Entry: 20.1 (mm)
